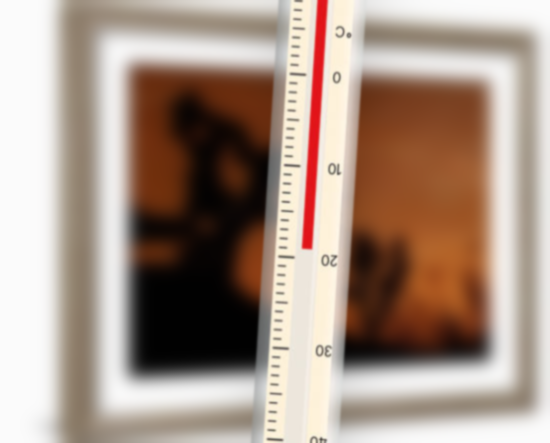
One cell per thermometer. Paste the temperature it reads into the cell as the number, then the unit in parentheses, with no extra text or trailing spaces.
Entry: 19 (°C)
